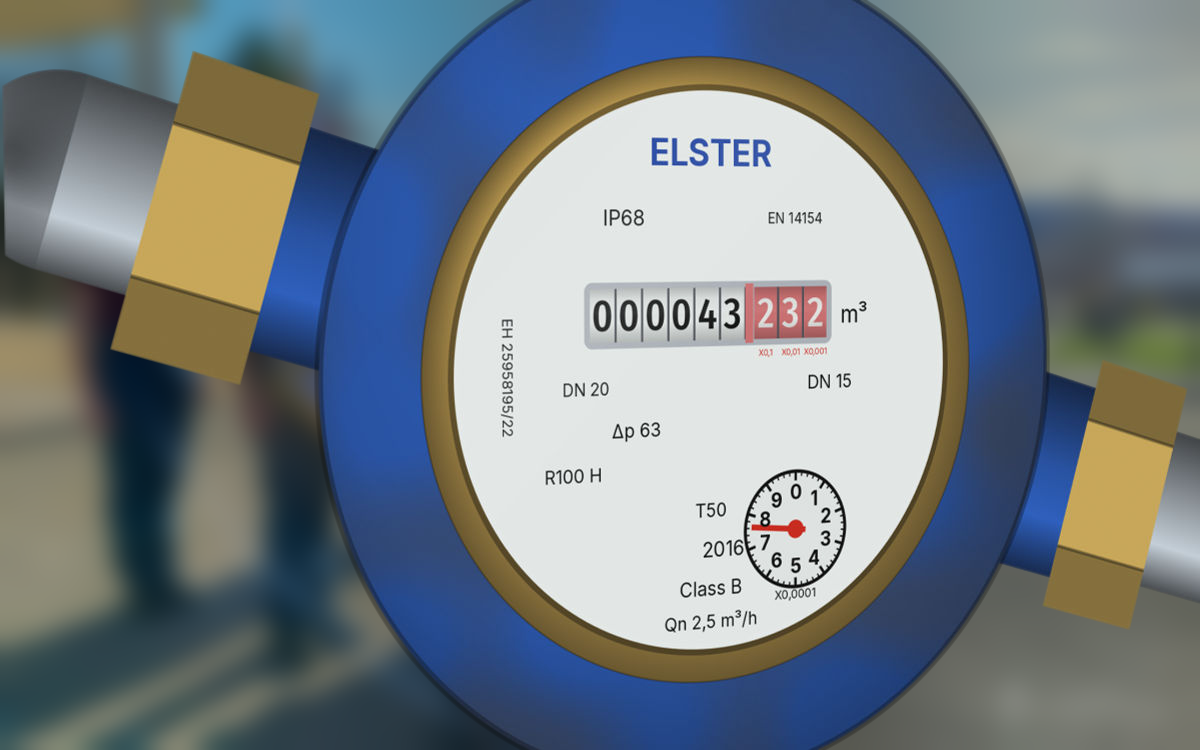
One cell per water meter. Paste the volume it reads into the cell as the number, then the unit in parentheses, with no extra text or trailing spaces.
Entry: 43.2327 (m³)
